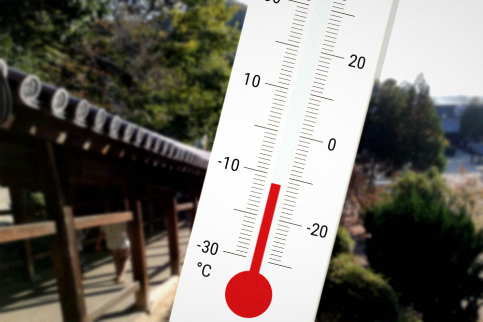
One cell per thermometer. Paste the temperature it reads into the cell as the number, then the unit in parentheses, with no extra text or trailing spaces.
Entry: -12 (°C)
